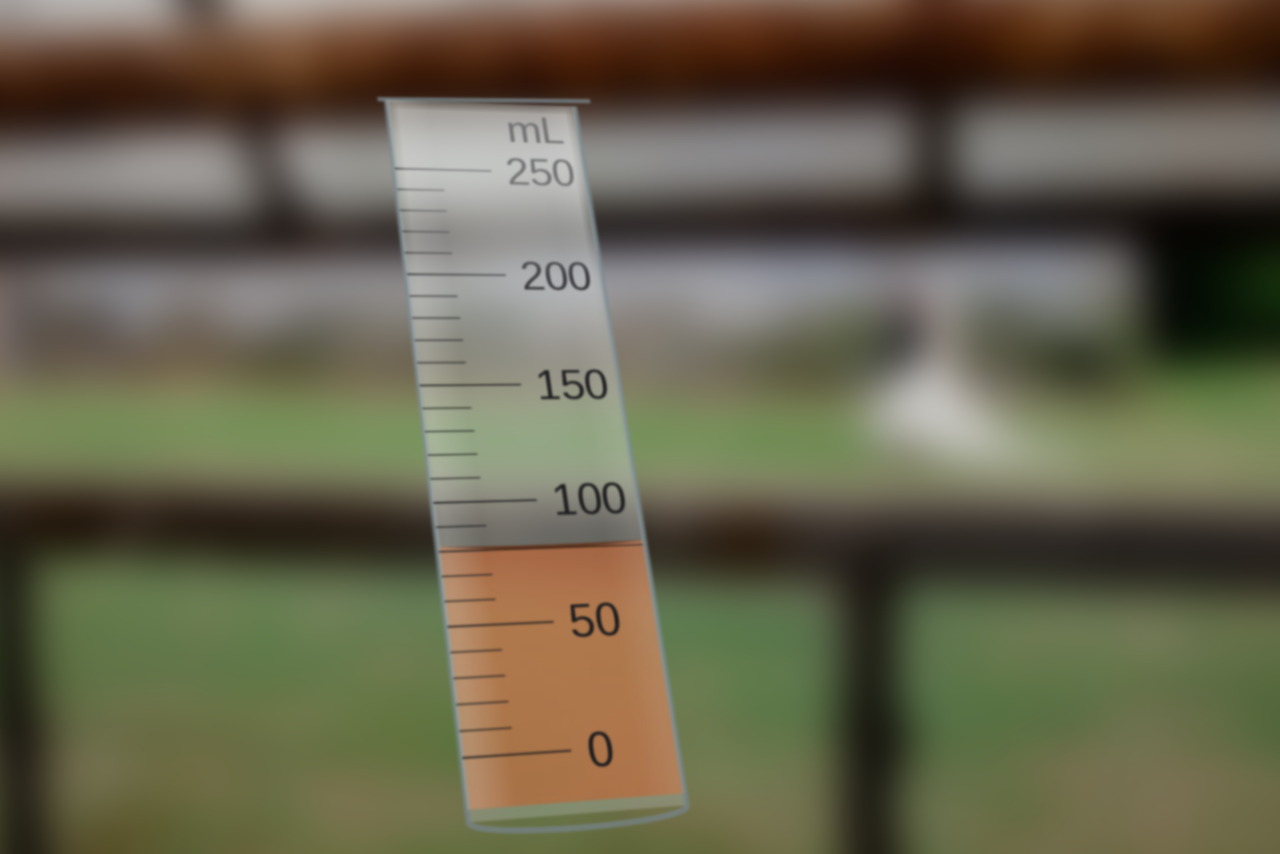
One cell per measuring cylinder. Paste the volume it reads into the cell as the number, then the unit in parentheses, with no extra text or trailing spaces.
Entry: 80 (mL)
